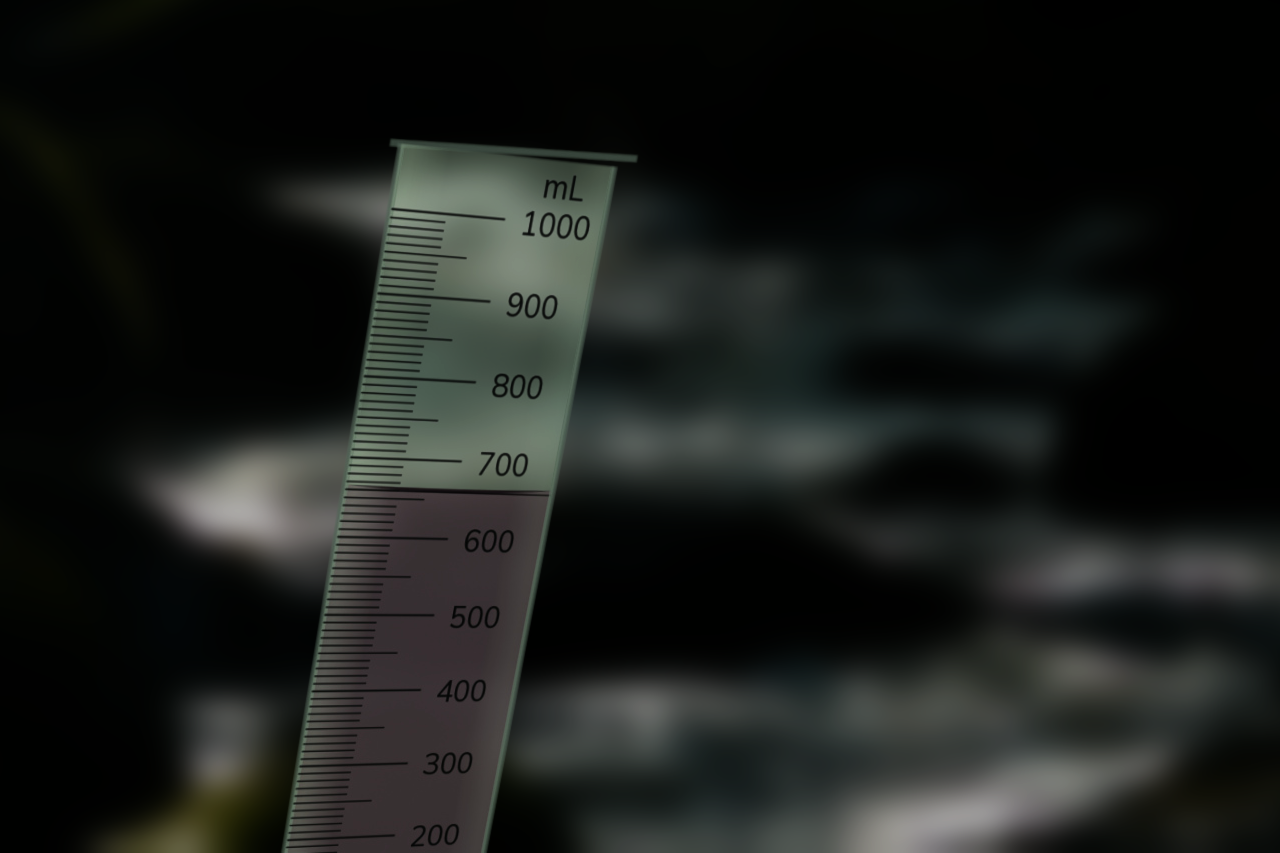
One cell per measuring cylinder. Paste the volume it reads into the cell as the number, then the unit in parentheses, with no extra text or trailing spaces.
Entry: 660 (mL)
